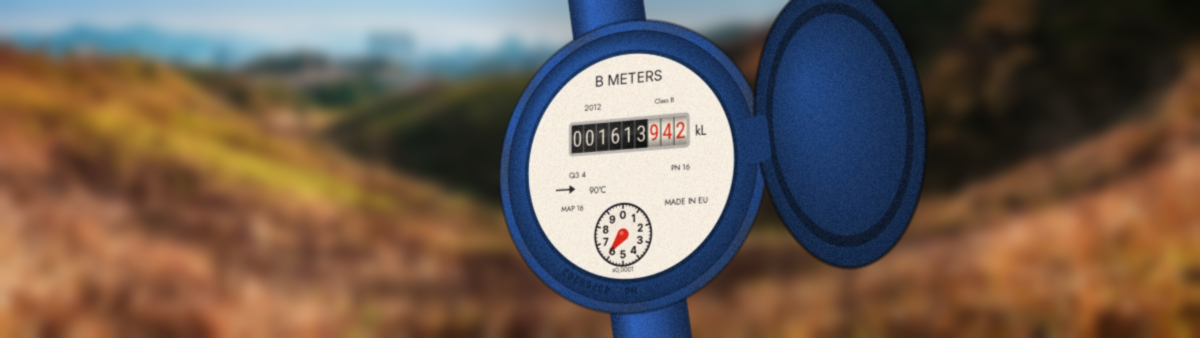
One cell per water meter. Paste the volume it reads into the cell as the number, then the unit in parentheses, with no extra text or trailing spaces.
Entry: 1613.9426 (kL)
